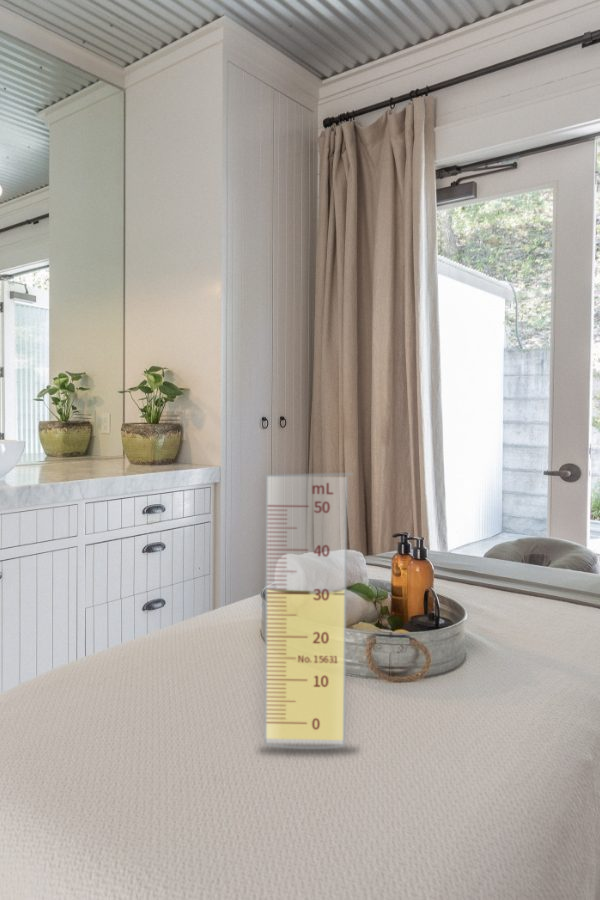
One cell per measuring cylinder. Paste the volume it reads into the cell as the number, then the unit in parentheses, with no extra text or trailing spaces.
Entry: 30 (mL)
